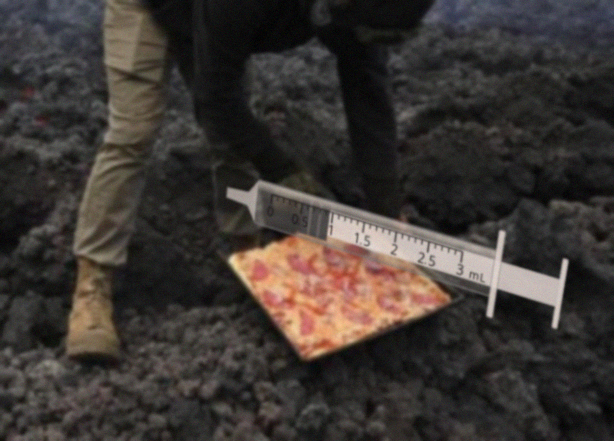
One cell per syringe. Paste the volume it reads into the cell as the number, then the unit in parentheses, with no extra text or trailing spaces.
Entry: 0.5 (mL)
